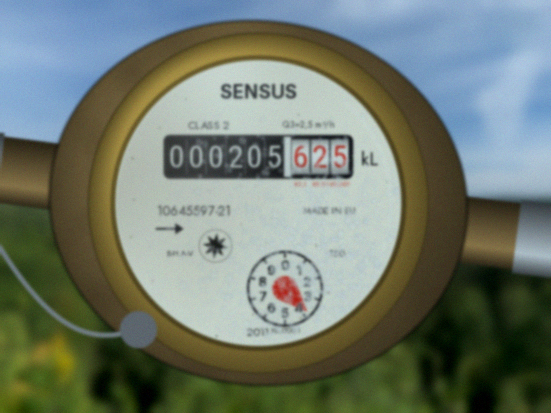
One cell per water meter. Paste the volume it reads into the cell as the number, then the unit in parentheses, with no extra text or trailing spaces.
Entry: 205.6253 (kL)
